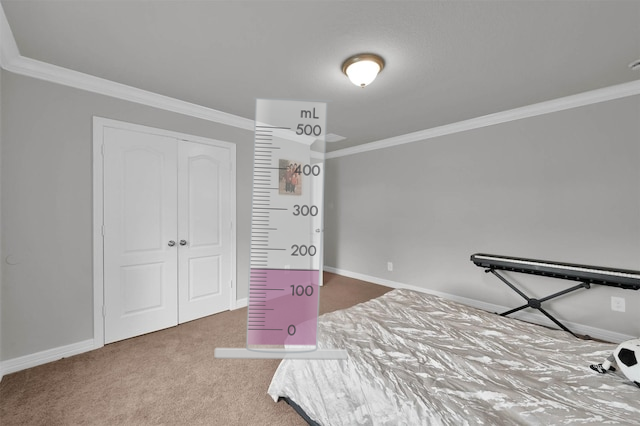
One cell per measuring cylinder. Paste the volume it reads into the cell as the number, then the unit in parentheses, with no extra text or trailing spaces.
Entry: 150 (mL)
